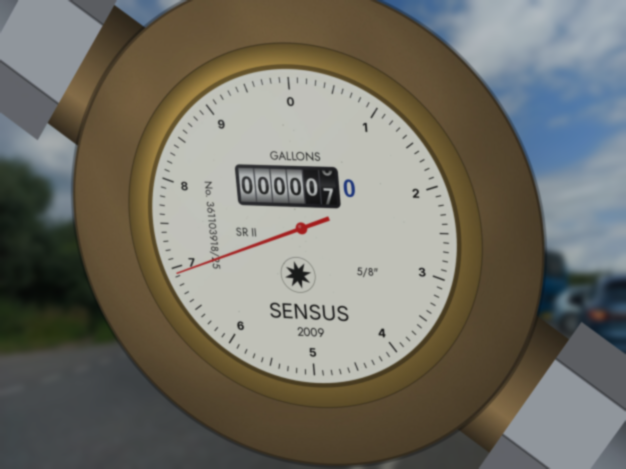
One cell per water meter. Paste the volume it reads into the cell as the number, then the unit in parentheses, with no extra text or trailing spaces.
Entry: 66.9 (gal)
